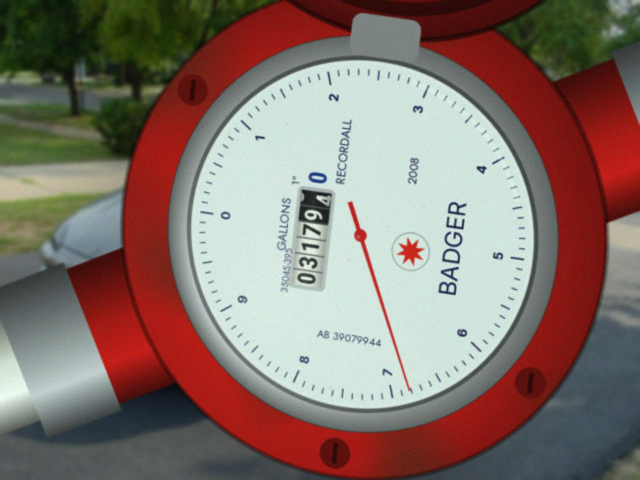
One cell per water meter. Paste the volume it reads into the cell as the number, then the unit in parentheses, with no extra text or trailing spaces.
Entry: 317936.8 (gal)
